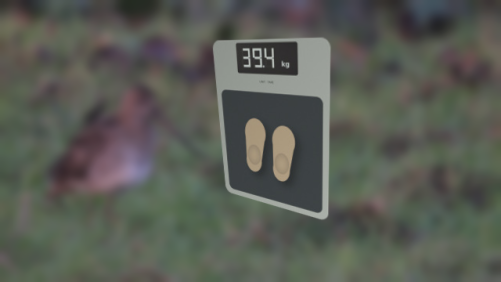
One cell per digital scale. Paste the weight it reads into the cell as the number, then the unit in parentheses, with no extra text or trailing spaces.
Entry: 39.4 (kg)
